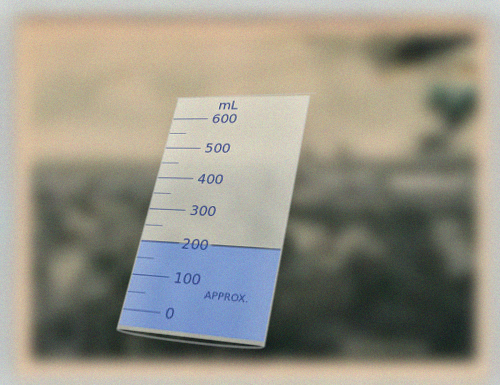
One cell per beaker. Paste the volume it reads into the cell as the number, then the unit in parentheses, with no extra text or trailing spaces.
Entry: 200 (mL)
